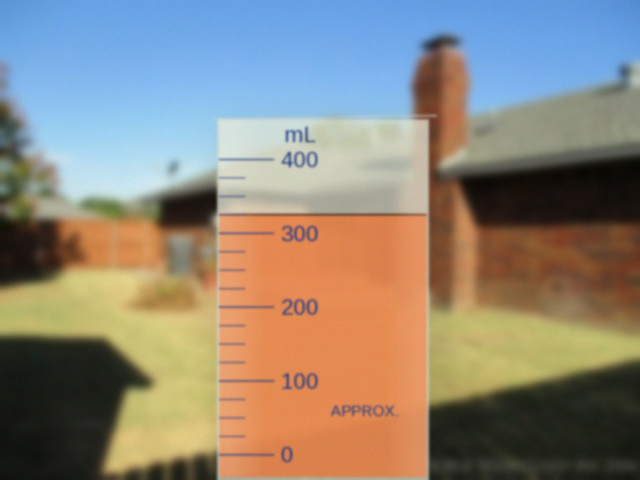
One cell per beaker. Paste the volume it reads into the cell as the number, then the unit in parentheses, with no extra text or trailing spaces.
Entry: 325 (mL)
